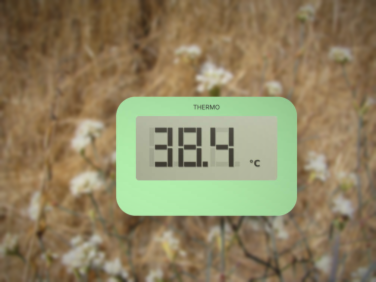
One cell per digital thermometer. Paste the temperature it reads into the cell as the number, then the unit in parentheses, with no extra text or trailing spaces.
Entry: 38.4 (°C)
